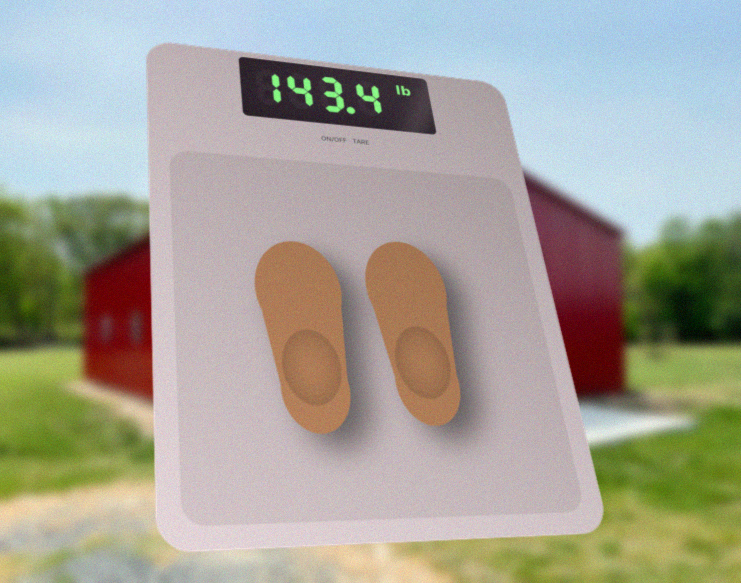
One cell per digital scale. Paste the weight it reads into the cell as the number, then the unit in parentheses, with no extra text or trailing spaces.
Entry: 143.4 (lb)
